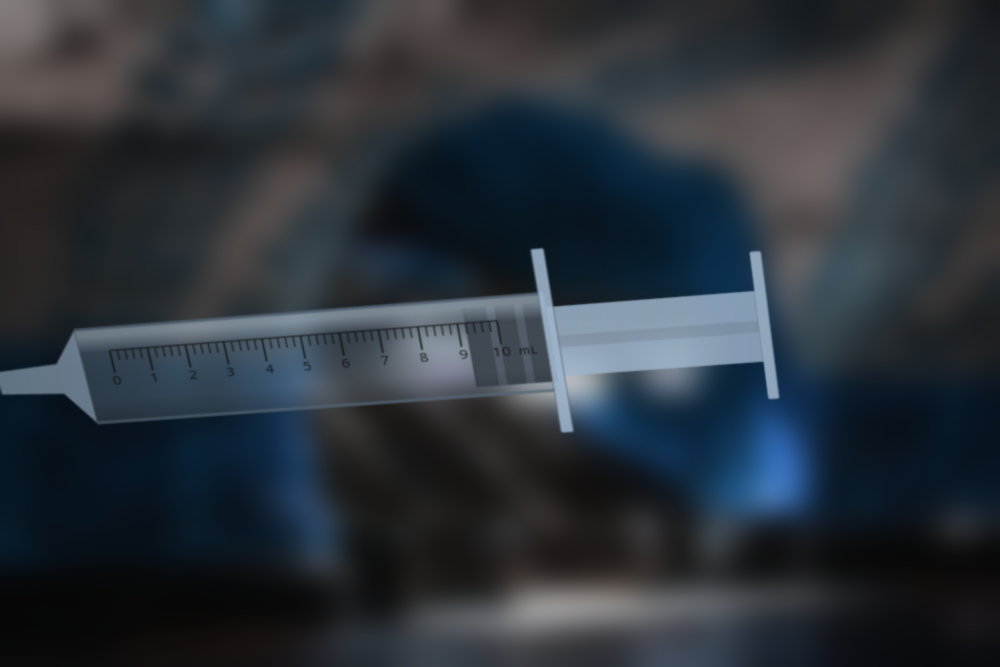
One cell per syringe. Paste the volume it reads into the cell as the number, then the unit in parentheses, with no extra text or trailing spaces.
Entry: 9.2 (mL)
